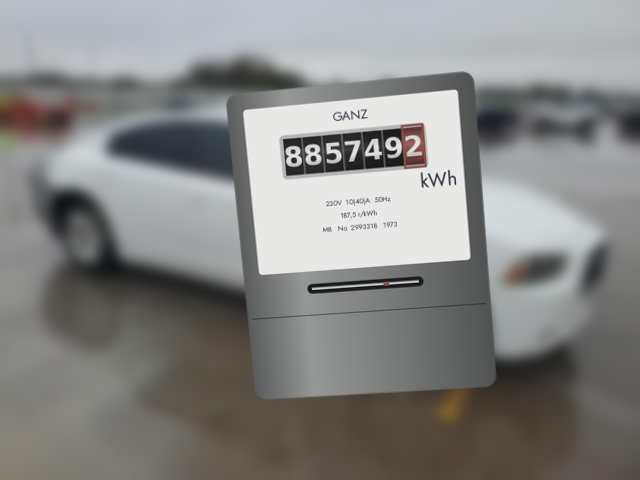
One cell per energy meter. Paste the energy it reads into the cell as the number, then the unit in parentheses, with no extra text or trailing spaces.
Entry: 885749.2 (kWh)
